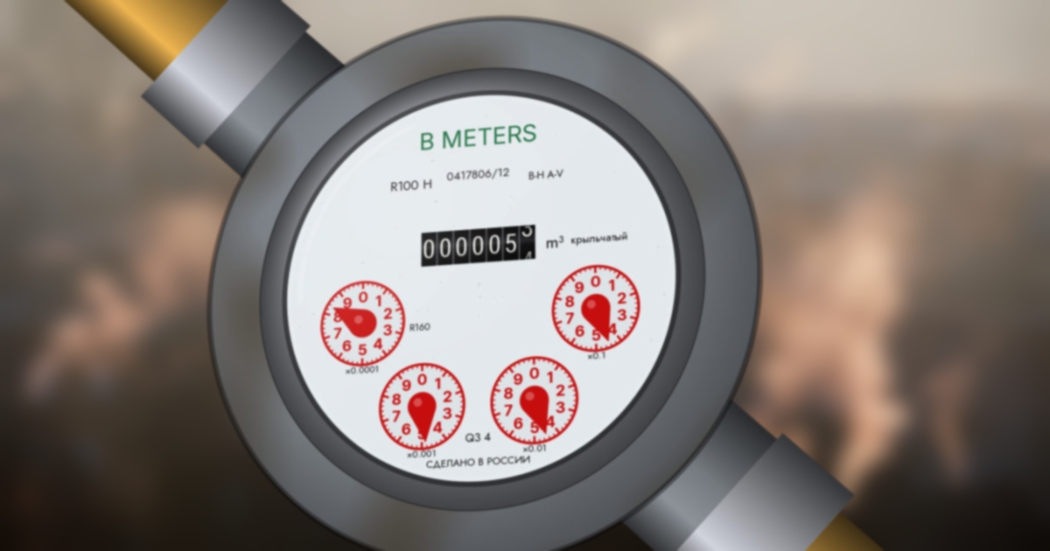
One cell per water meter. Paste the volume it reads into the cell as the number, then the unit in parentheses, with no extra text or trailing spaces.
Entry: 53.4448 (m³)
